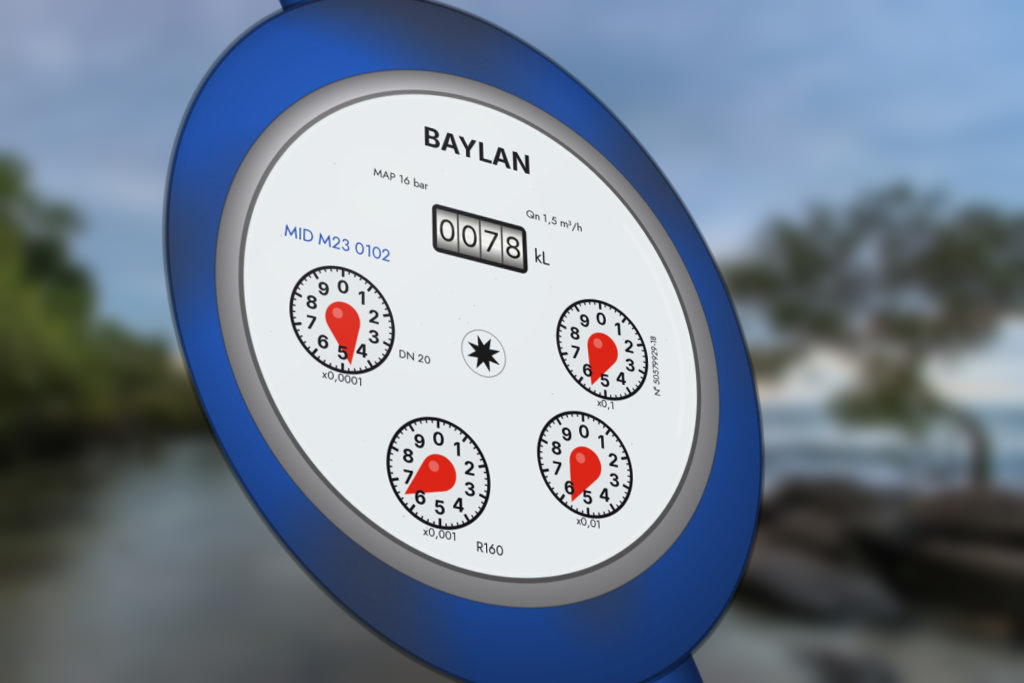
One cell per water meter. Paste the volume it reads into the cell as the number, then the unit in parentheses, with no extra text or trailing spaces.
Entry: 78.5564 (kL)
